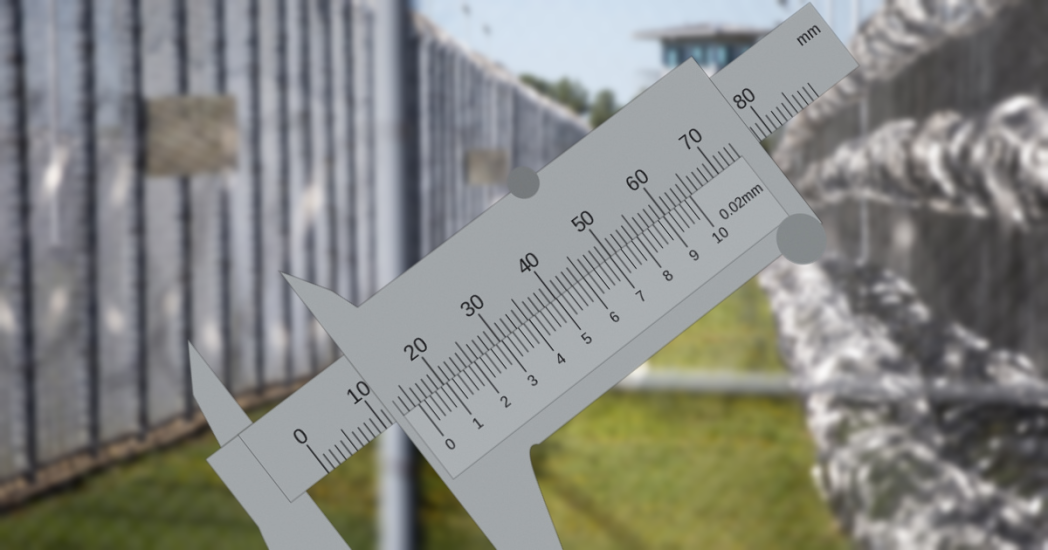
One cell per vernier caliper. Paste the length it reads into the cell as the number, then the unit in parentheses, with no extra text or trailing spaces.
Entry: 15.6 (mm)
